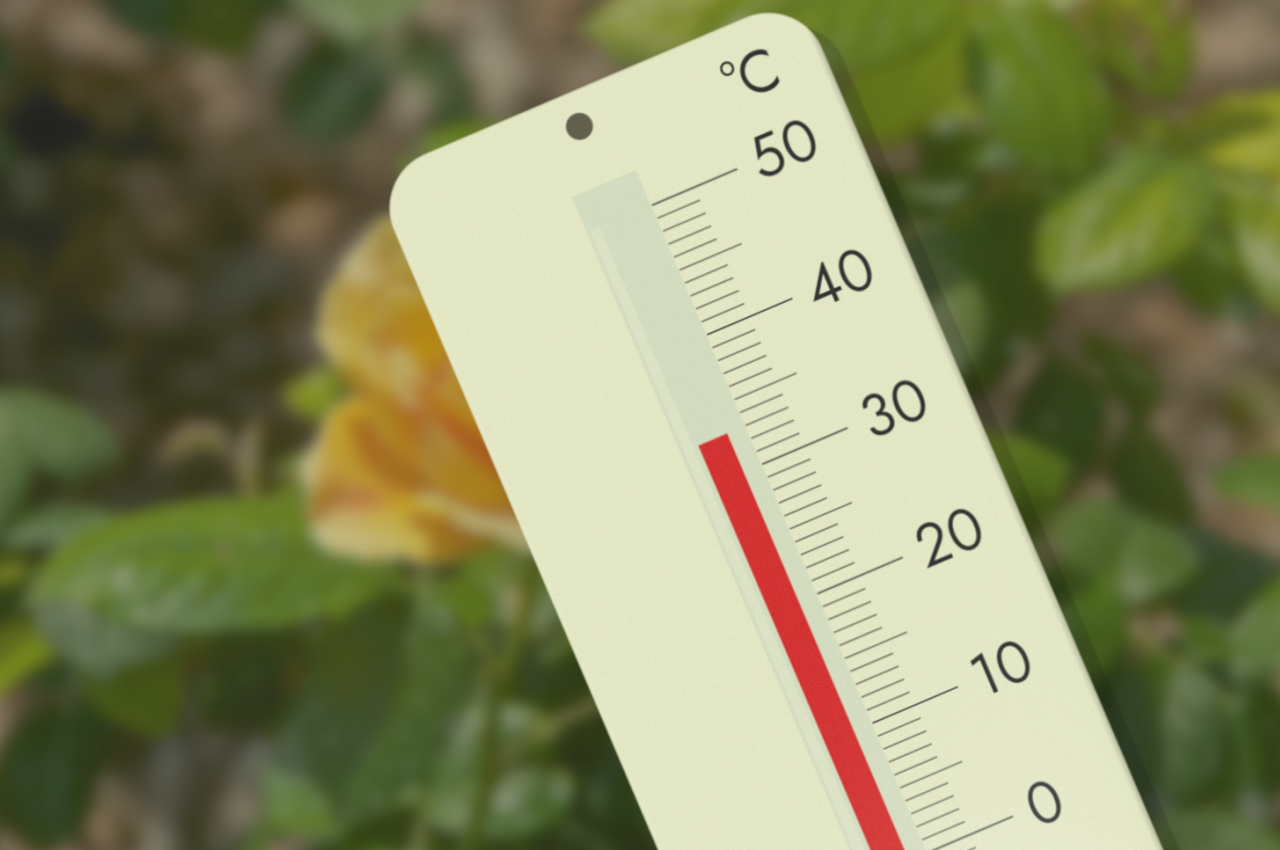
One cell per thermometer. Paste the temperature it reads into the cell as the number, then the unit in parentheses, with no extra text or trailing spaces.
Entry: 33 (°C)
